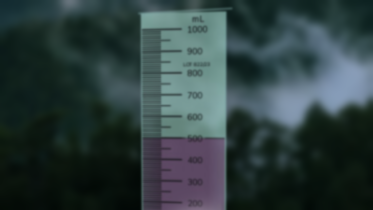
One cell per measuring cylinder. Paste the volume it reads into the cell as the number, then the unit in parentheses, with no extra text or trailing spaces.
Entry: 500 (mL)
